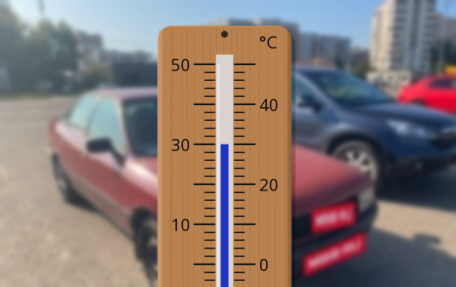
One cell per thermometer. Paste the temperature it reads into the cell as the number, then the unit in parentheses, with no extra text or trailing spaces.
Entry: 30 (°C)
